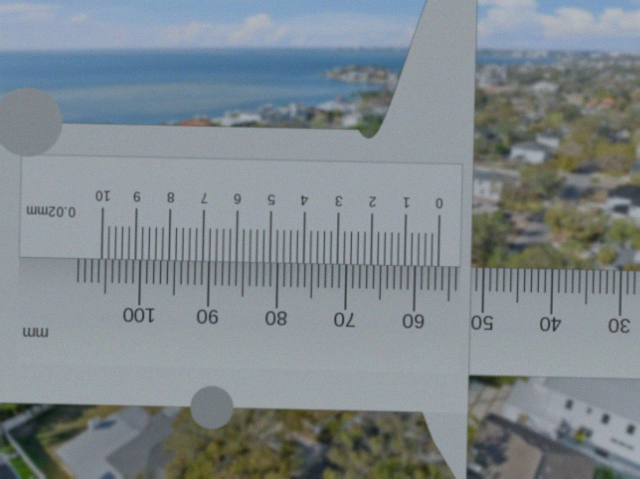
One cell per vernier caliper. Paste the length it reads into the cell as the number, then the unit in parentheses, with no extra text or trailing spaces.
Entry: 56.6 (mm)
